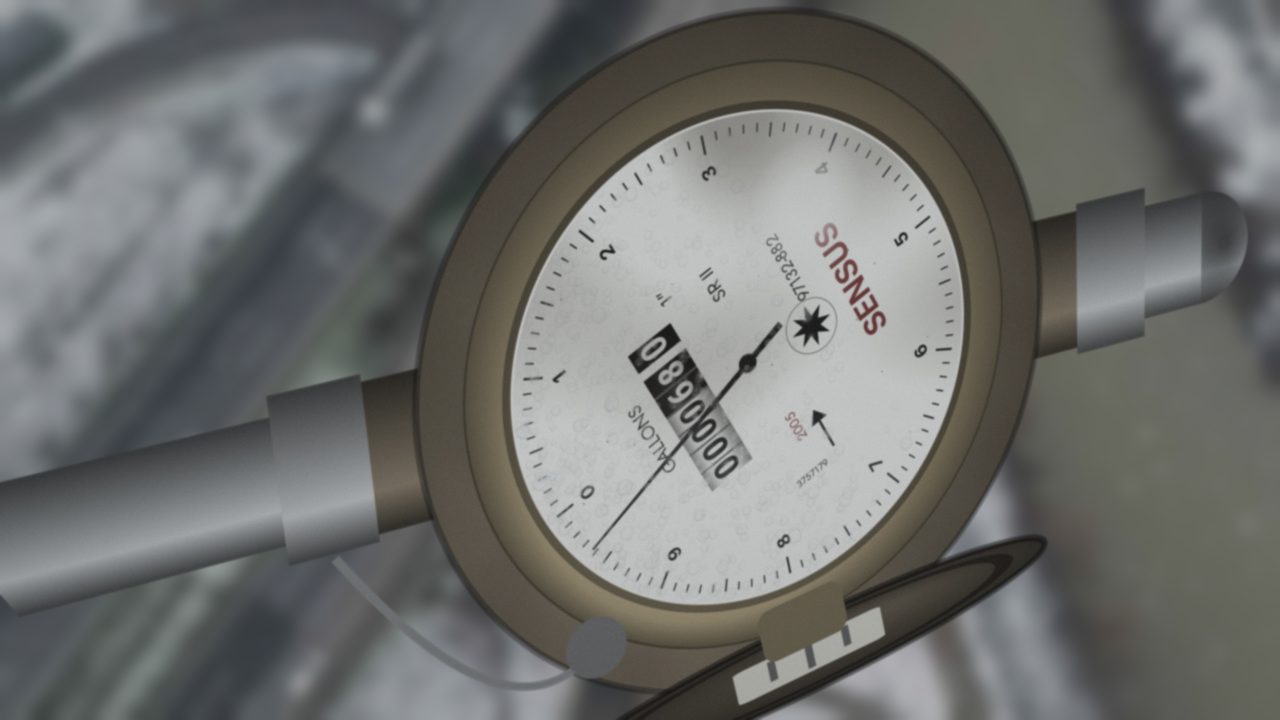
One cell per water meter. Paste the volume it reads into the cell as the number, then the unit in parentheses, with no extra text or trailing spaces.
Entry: 679.6 (gal)
